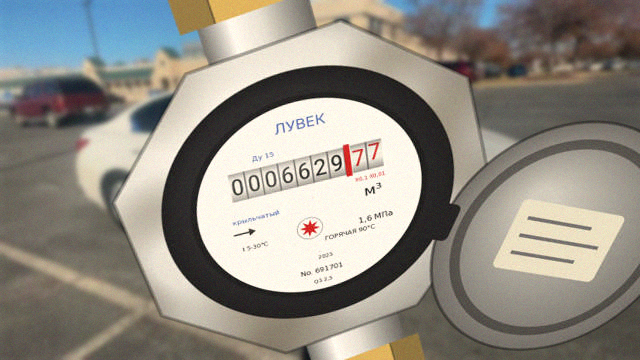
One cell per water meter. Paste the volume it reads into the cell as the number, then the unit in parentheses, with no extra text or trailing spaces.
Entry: 6629.77 (m³)
